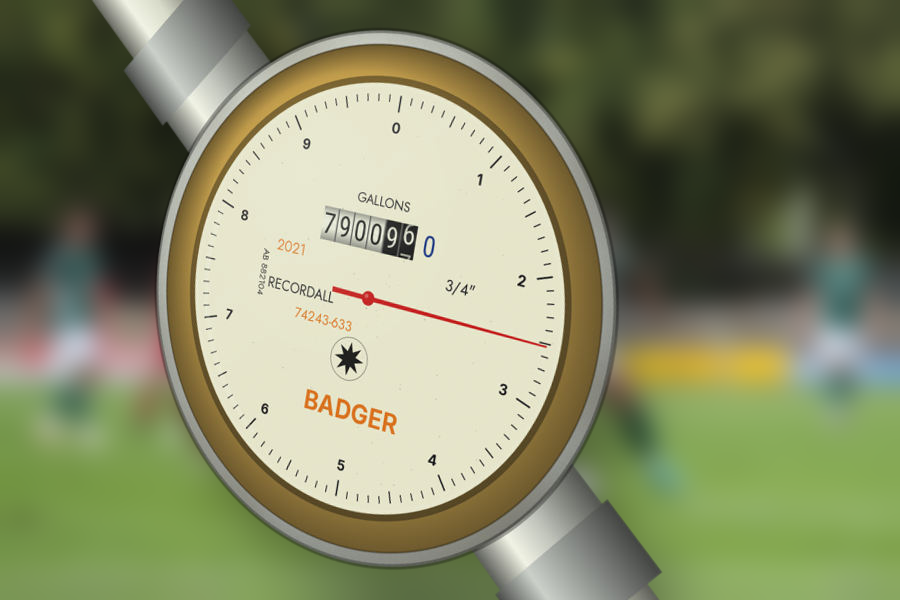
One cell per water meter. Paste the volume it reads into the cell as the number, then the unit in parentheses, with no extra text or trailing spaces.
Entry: 7900962.5 (gal)
